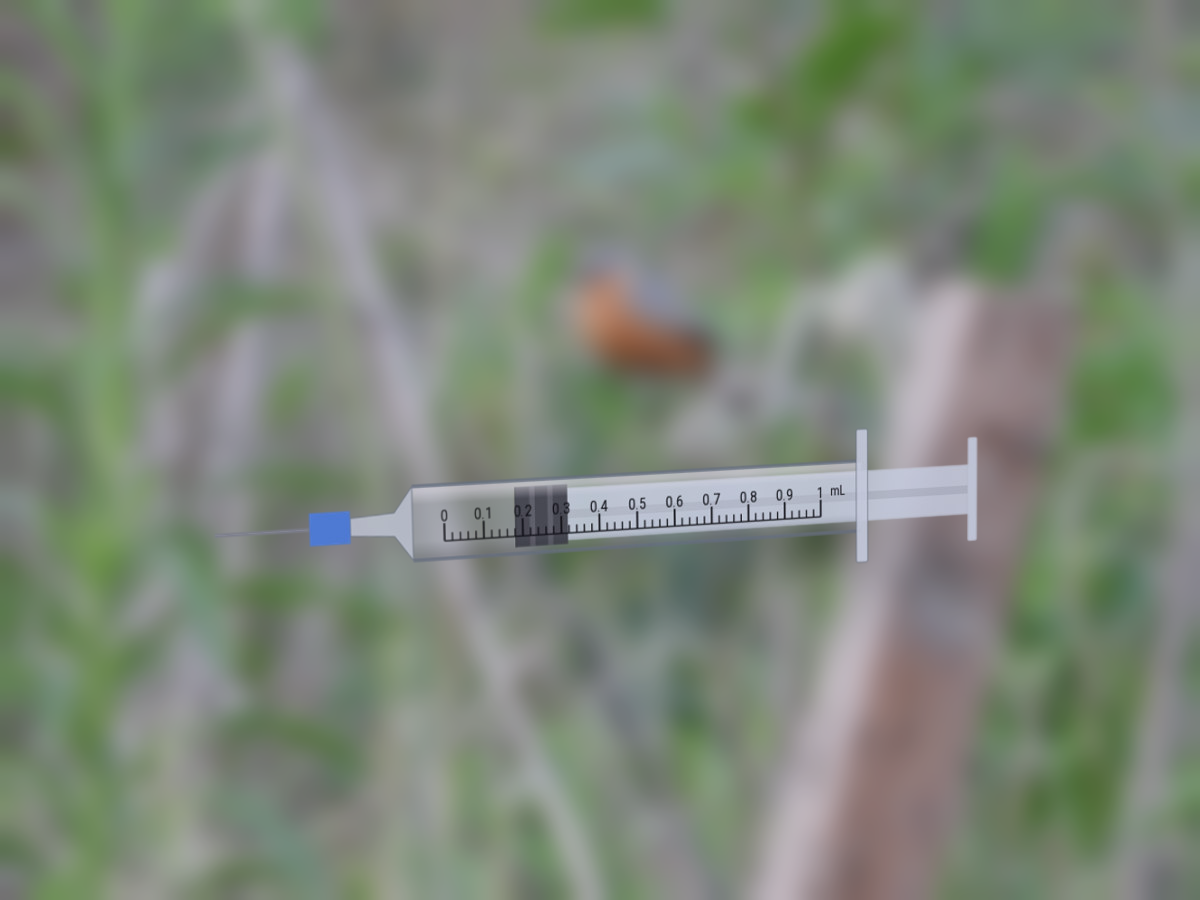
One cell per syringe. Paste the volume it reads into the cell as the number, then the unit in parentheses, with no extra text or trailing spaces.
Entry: 0.18 (mL)
